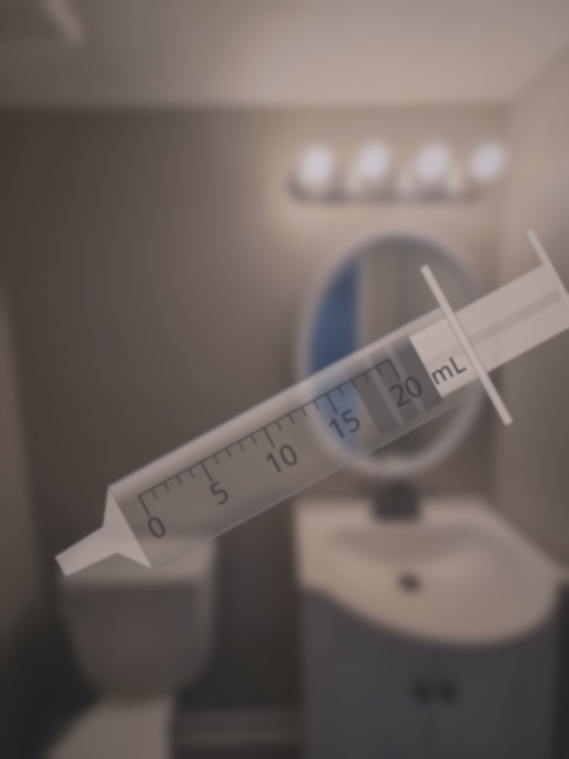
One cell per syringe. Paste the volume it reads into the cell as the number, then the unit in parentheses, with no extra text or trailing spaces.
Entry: 17 (mL)
